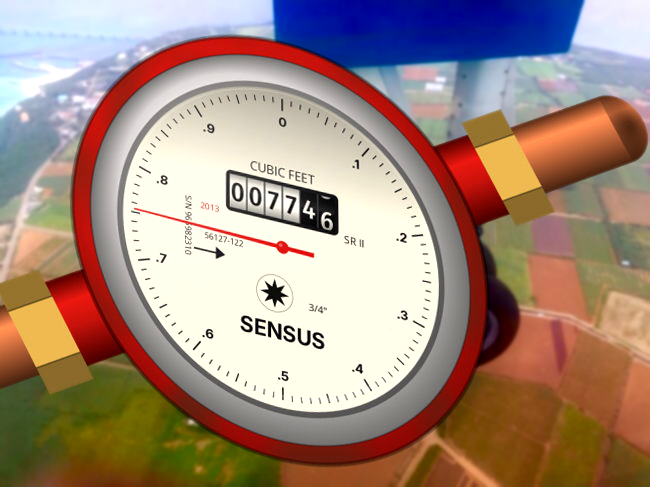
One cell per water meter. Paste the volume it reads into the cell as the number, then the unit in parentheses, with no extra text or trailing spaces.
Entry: 7745.75 (ft³)
